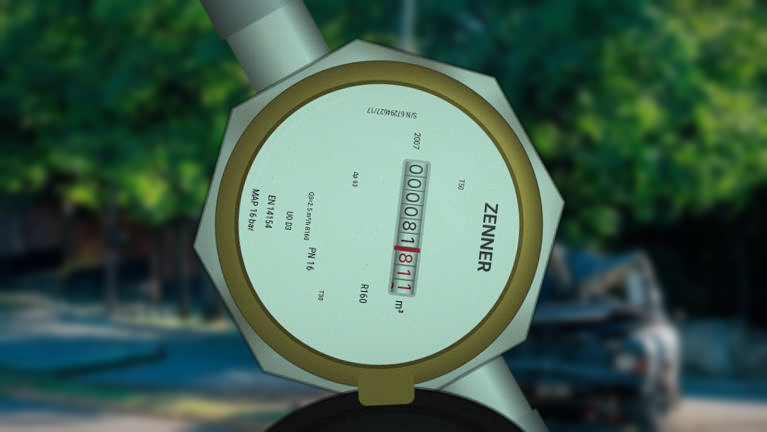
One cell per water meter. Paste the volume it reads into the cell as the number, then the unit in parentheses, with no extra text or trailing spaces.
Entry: 81.811 (m³)
